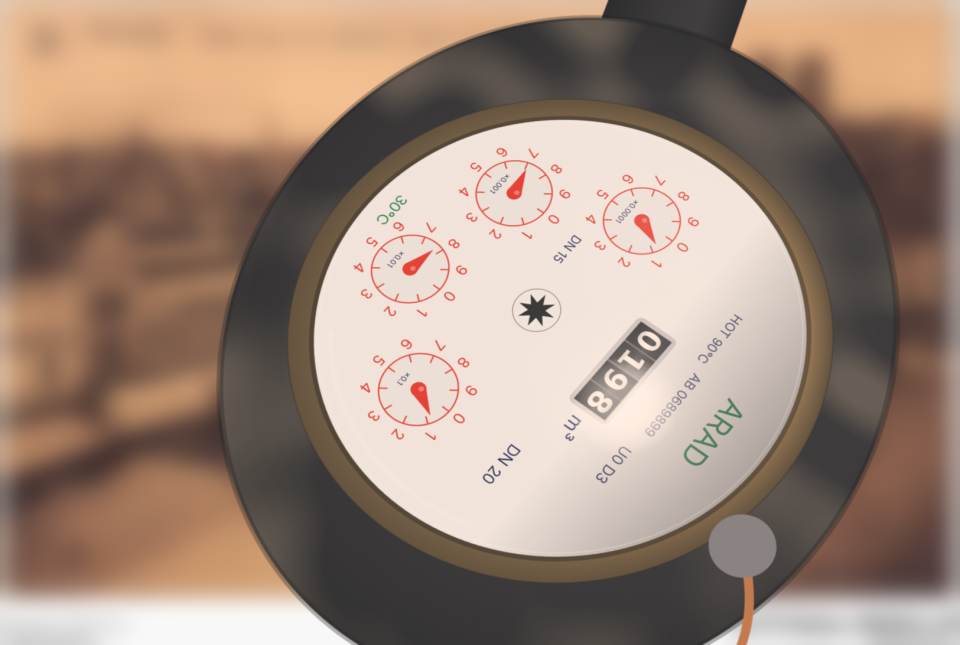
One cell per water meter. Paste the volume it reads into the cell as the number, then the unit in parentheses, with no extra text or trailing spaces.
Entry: 198.0770 (m³)
